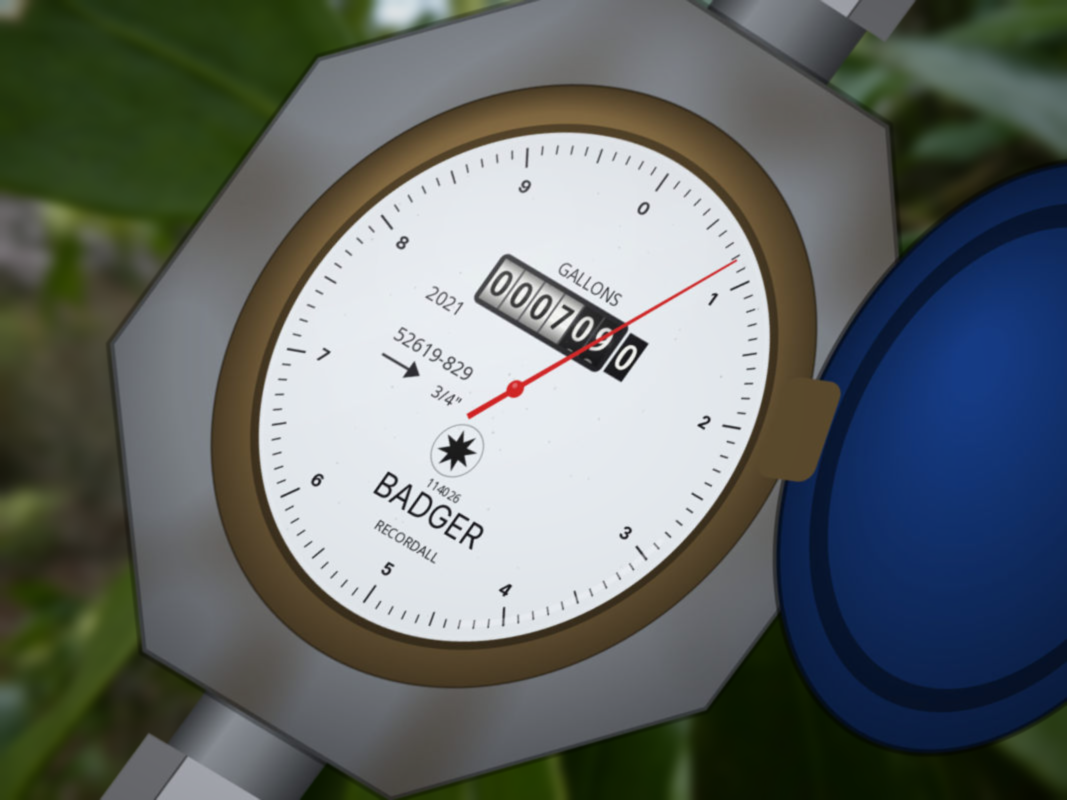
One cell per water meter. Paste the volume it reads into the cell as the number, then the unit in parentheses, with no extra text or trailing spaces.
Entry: 7090.8 (gal)
